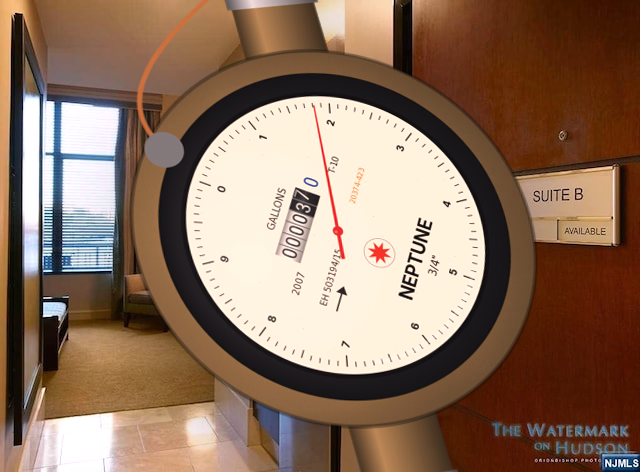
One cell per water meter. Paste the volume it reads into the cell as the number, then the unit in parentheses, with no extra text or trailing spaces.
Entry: 371.8 (gal)
